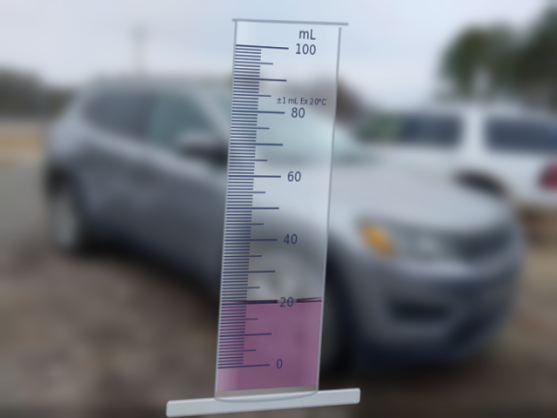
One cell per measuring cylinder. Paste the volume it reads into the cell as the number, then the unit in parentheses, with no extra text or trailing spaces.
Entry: 20 (mL)
